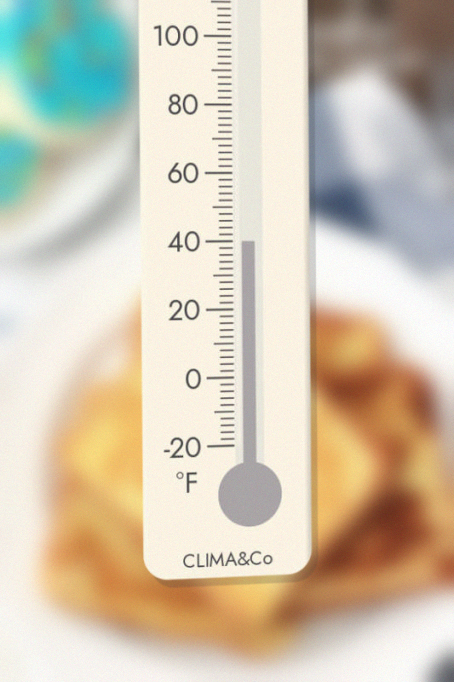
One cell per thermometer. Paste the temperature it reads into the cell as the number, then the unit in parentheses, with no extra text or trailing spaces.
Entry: 40 (°F)
